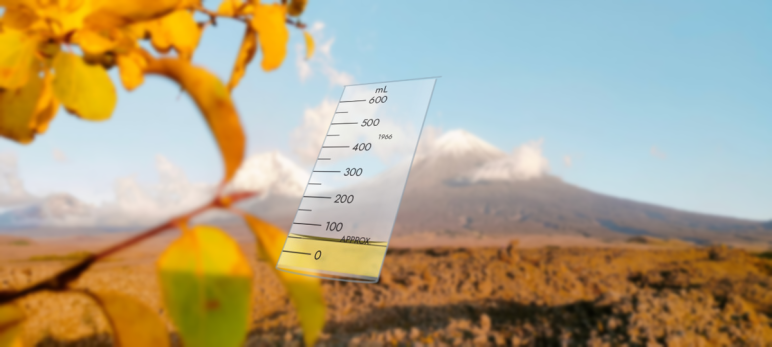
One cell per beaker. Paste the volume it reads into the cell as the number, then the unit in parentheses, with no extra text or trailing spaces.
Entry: 50 (mL)
